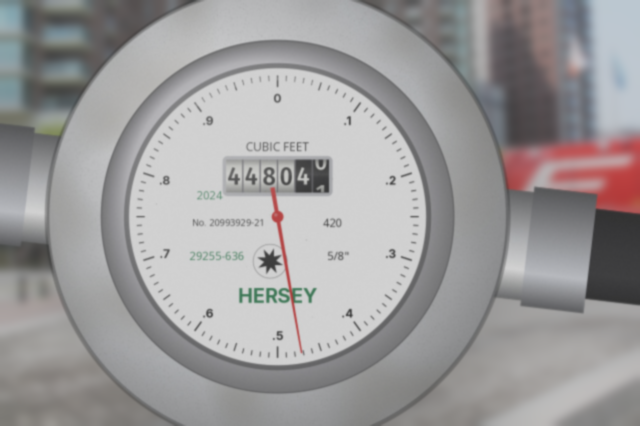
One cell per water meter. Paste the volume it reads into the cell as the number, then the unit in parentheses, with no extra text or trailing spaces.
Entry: 448040.47 (ft³)
